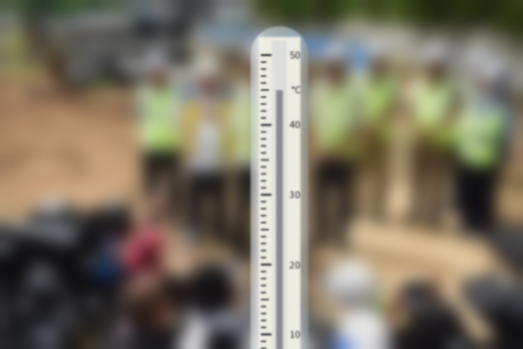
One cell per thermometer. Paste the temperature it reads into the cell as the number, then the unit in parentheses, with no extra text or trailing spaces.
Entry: 45 (°C)
